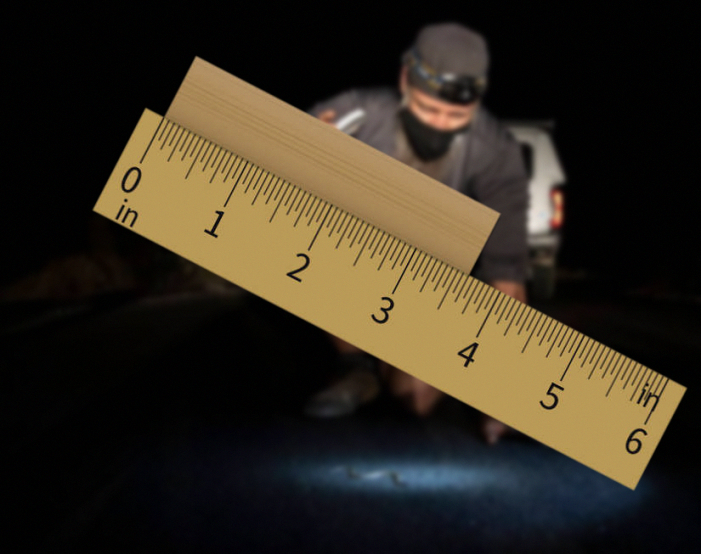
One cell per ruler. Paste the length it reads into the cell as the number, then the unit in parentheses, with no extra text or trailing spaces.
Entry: 3.625 (in)
